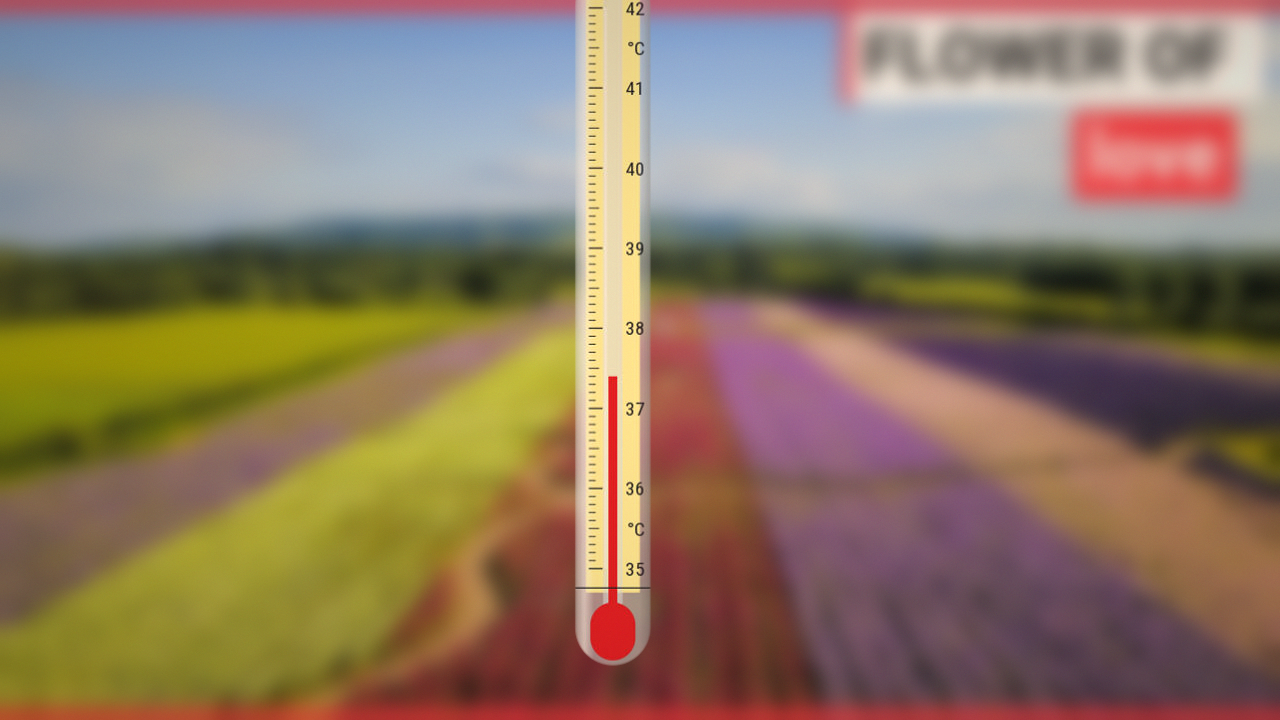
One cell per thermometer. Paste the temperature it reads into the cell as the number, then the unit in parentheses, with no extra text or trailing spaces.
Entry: 37.4 (°C)
